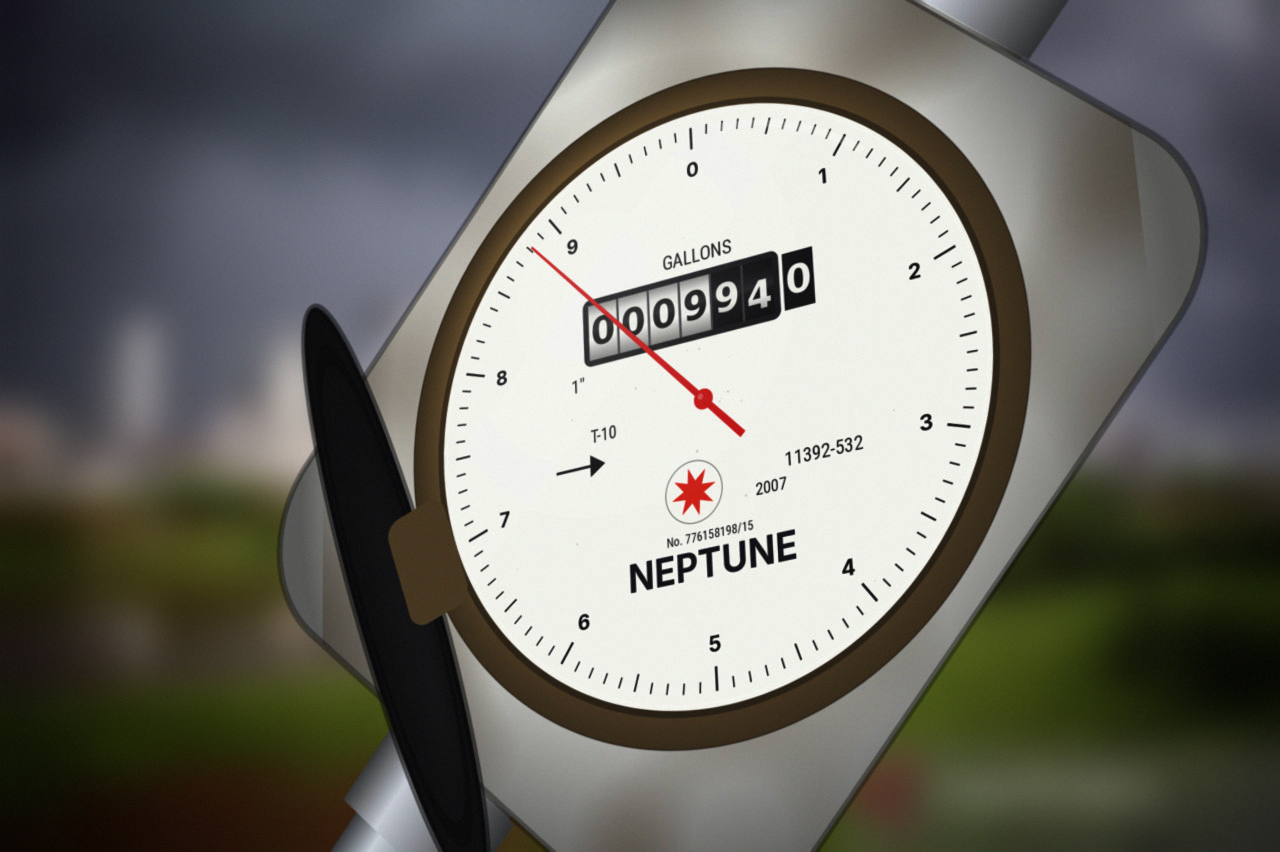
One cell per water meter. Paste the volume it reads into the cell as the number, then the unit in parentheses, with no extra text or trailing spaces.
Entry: 9938.8 (gal)
